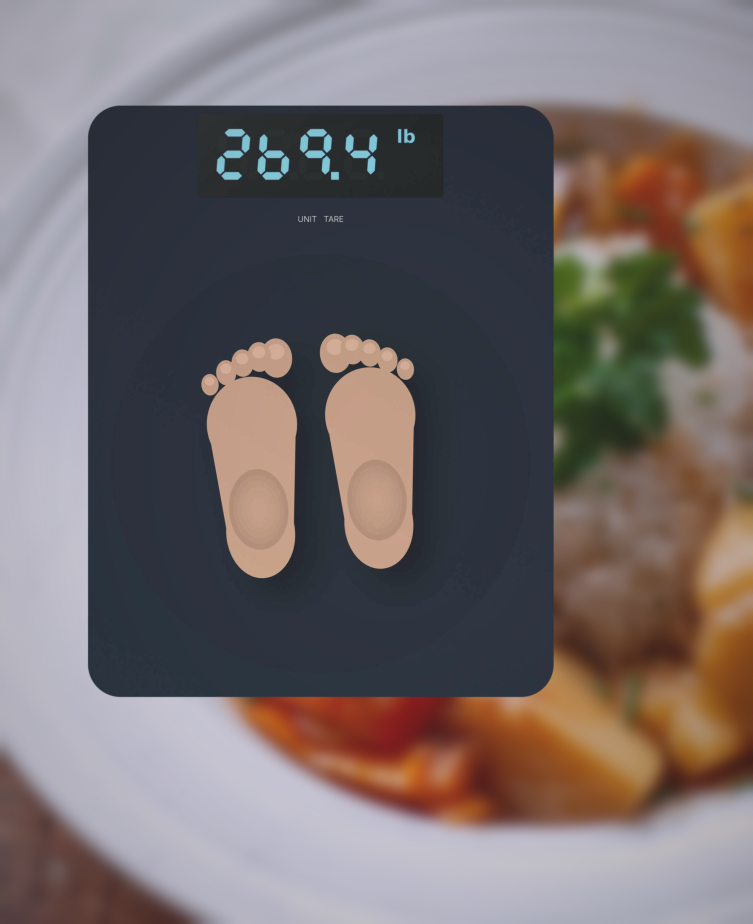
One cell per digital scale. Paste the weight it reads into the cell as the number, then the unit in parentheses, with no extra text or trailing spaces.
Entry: 269.4 (lb)
